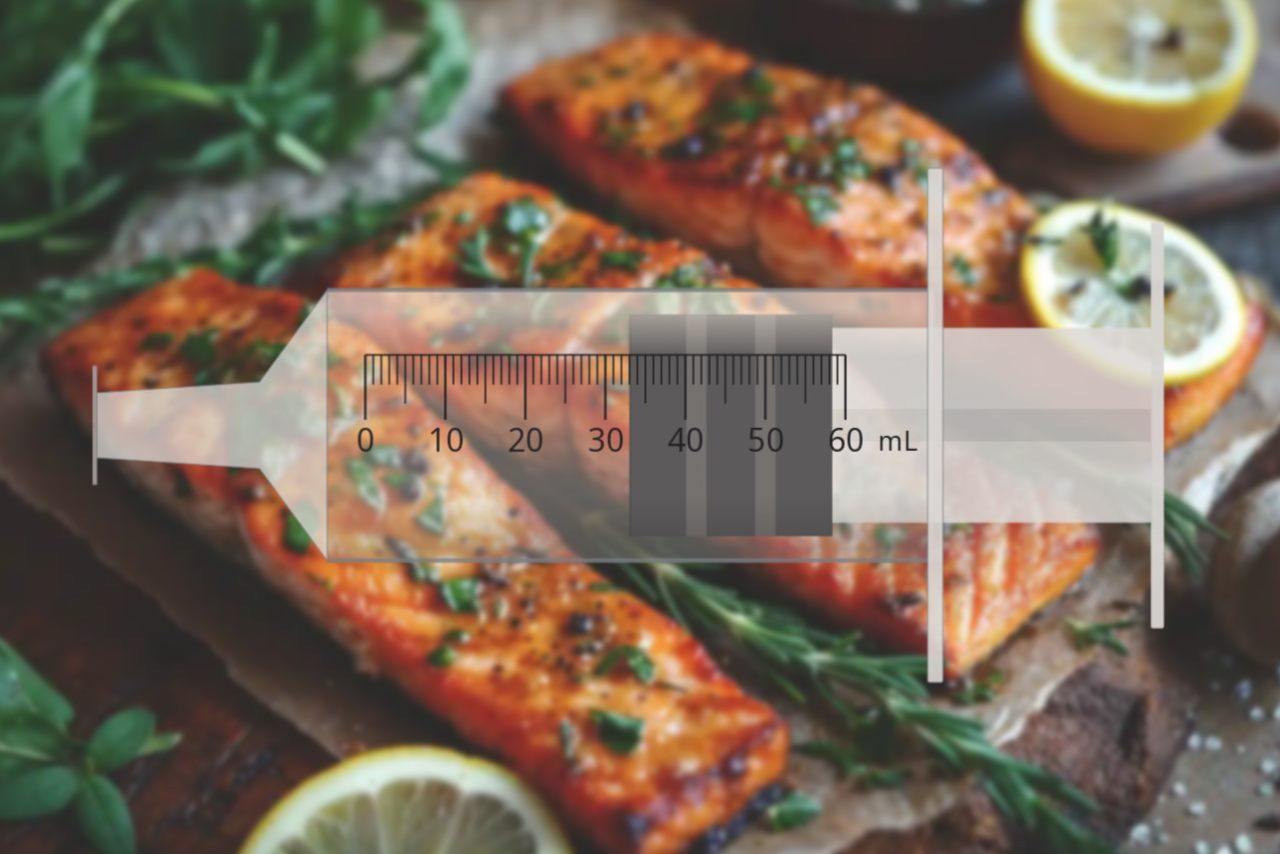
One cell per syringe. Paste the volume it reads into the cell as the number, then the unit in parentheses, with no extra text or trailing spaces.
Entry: 33 (mL)
